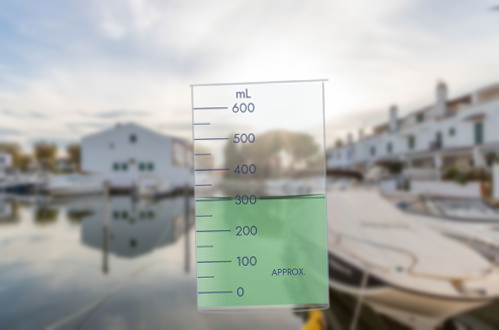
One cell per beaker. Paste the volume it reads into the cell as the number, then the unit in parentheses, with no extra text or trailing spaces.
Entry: 300 (mL)
